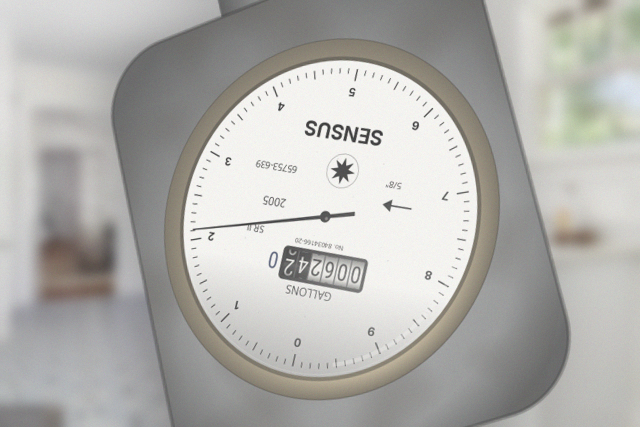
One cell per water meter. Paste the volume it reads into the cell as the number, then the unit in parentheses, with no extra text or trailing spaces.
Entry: 62422.1 (gal)
